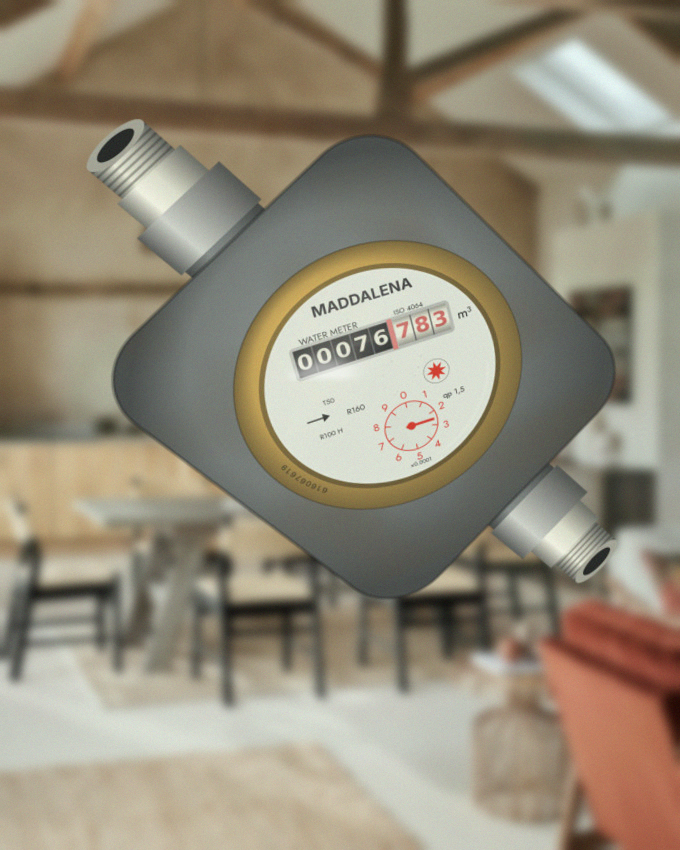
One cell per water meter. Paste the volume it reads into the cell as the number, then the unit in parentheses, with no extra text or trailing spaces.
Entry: 76.7832 (m³)
